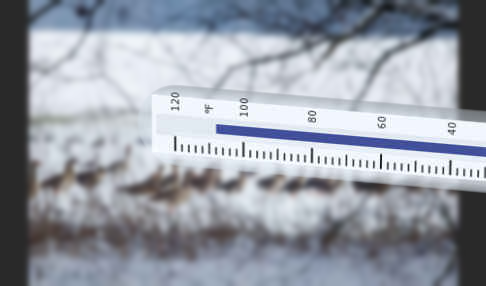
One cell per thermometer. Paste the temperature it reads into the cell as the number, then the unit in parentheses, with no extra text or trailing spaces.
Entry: 108 (°F)
